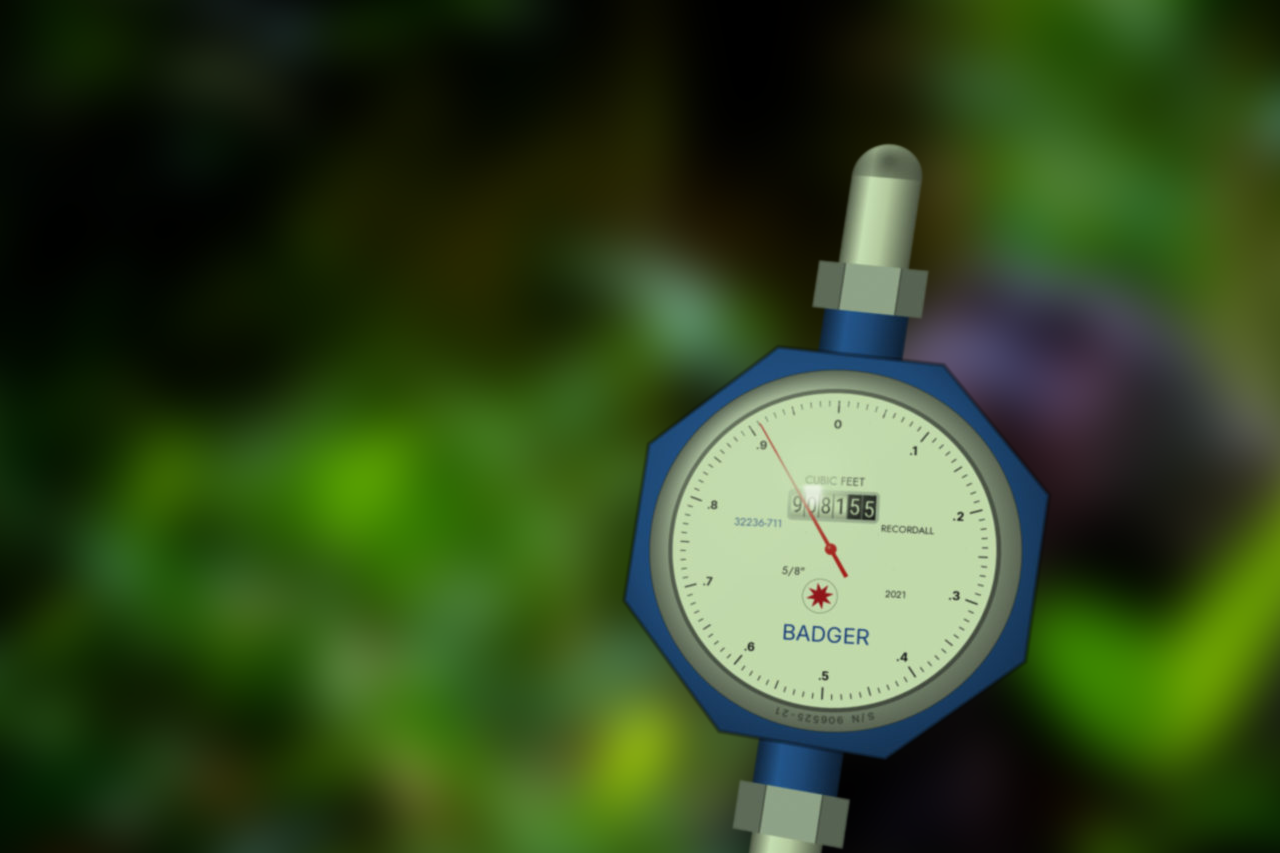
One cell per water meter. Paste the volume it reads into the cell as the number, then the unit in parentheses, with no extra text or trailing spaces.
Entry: 908154.91 (ft³)
